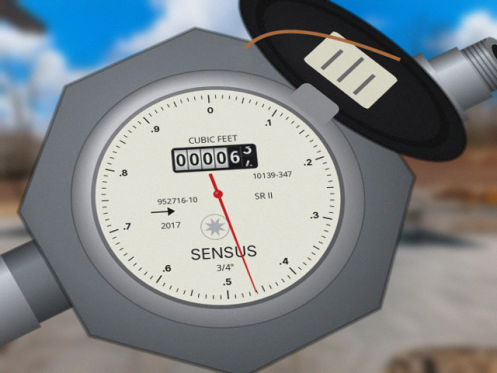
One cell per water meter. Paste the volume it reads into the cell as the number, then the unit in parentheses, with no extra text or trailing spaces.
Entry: 63.46 (ft³)
